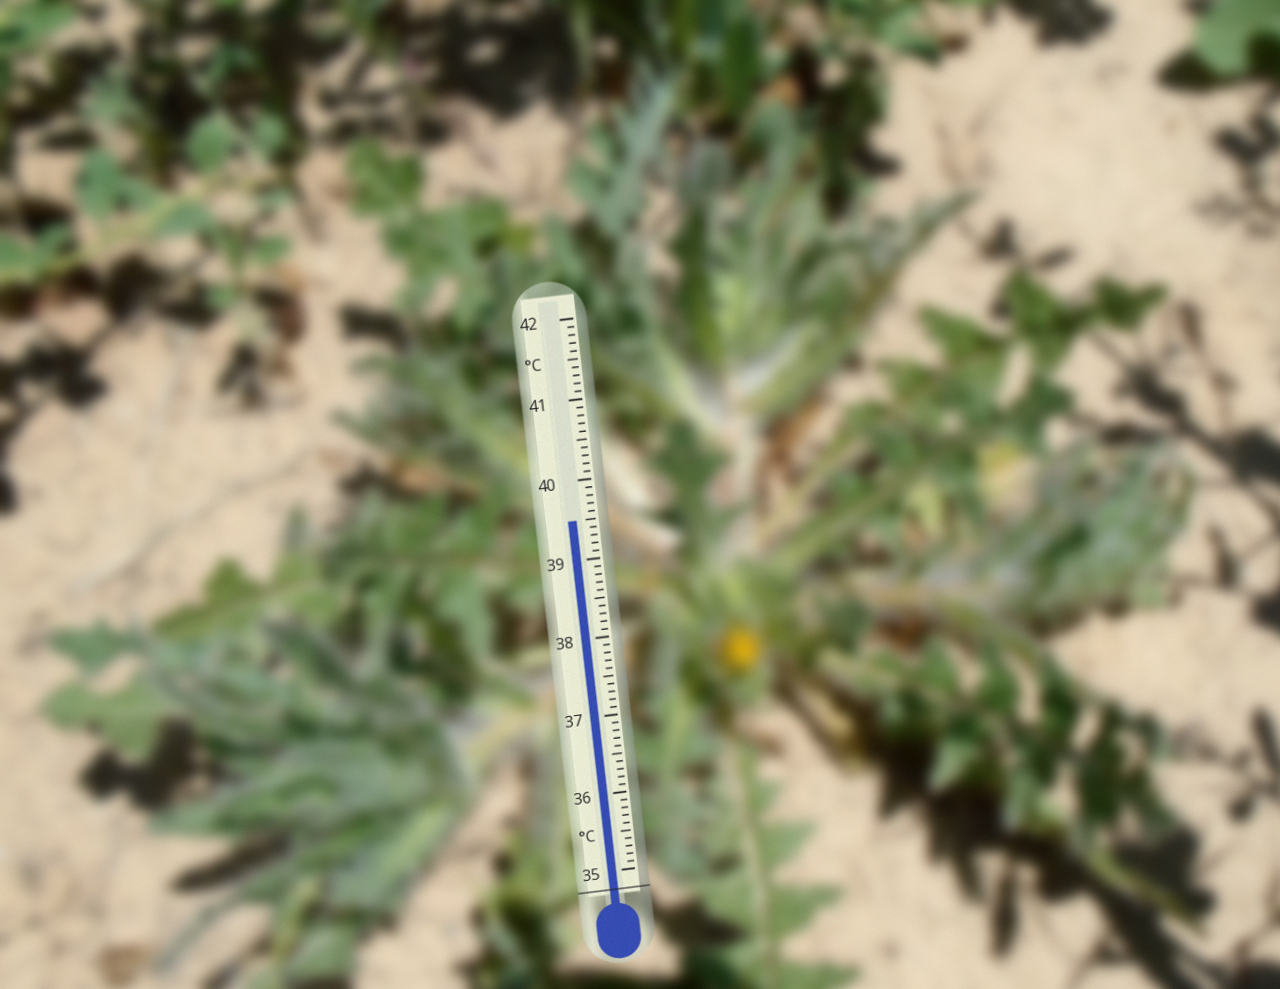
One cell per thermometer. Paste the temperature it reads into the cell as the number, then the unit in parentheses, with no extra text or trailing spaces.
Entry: 39.5 (°C)
